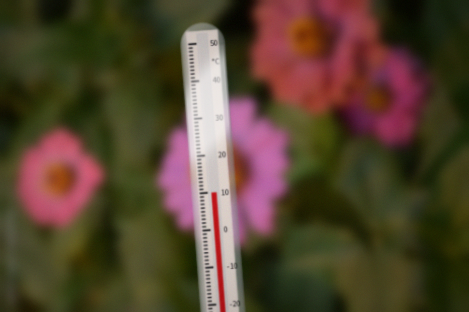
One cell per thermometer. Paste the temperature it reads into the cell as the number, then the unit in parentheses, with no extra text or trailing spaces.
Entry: 10 (°C)
